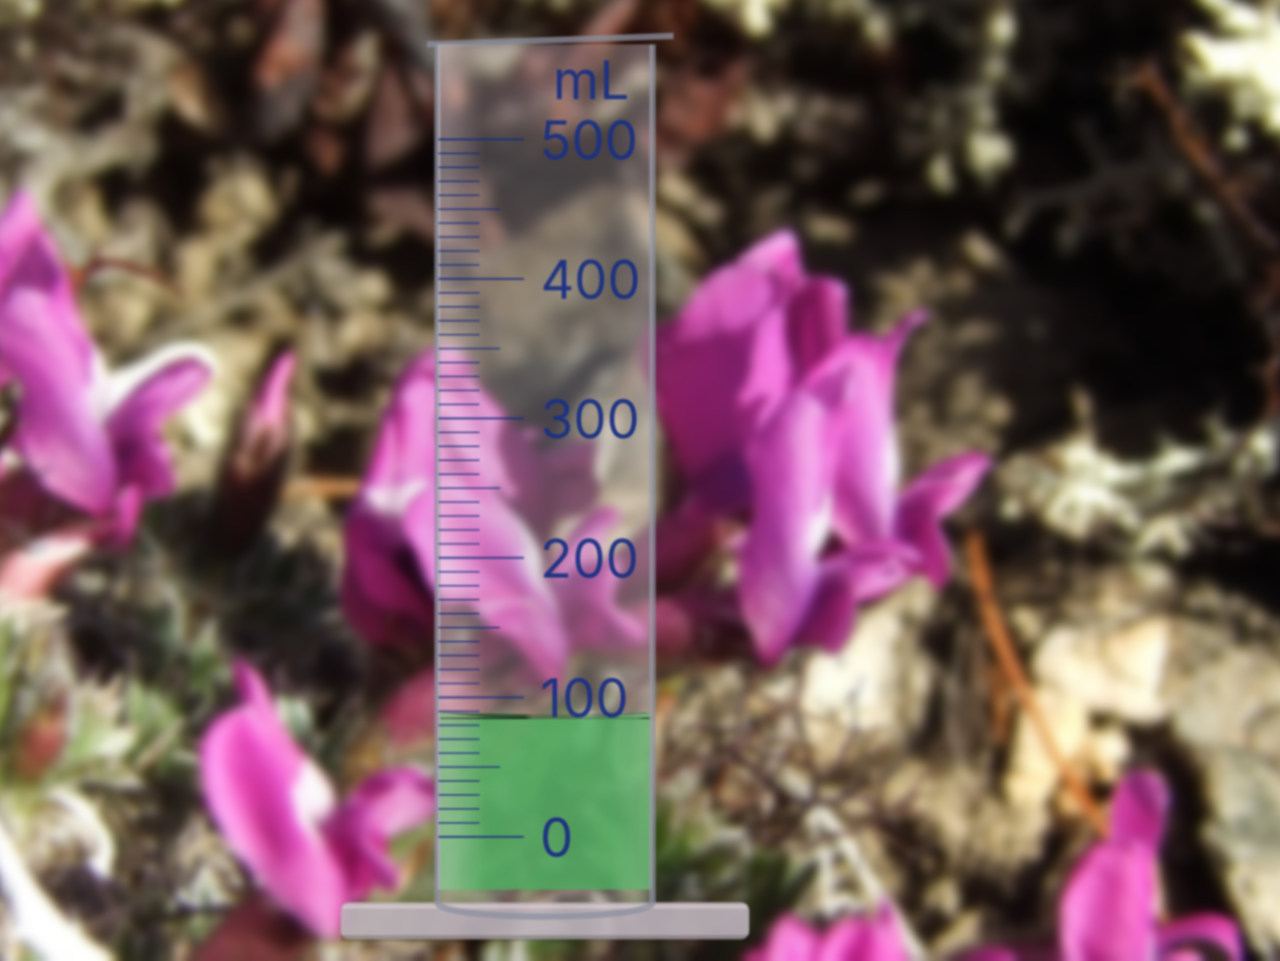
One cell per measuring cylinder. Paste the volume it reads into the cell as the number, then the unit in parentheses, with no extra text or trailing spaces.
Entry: 85 (mL)
